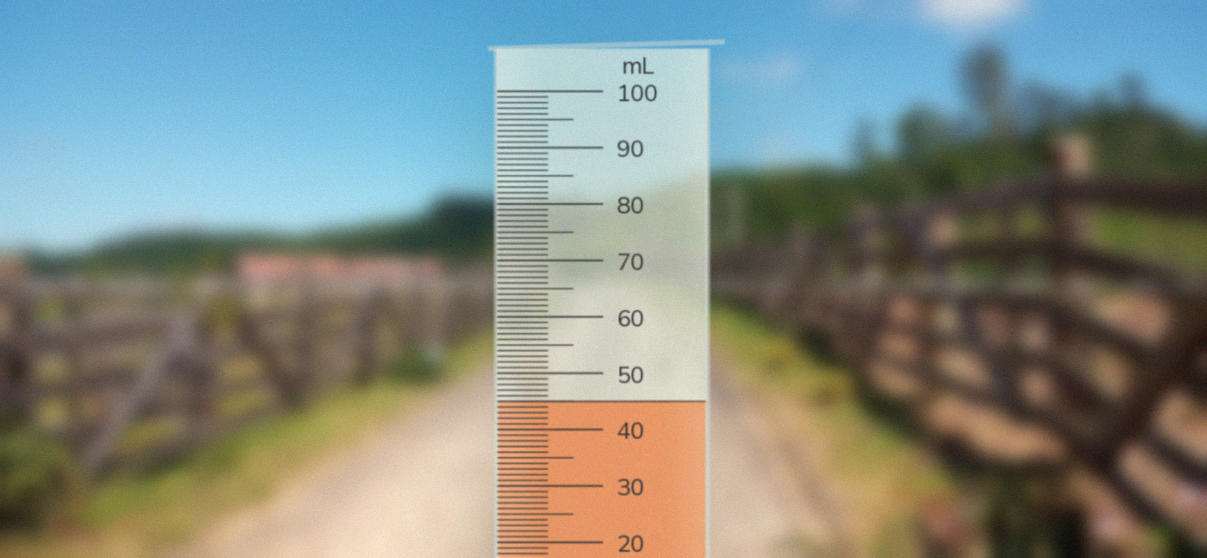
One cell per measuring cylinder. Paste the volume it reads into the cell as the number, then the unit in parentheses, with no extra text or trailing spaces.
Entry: 45 (mL)
